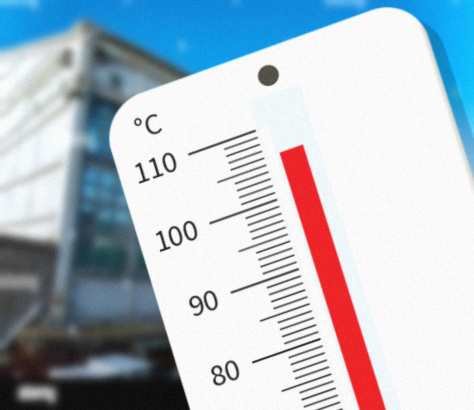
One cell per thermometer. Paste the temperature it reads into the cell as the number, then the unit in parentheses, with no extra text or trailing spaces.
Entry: 106 (°C)
